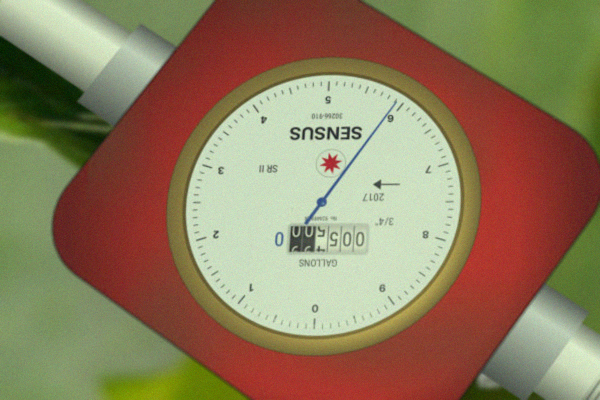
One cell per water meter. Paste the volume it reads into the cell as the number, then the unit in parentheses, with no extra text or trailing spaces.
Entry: 54995.9 (gal)
